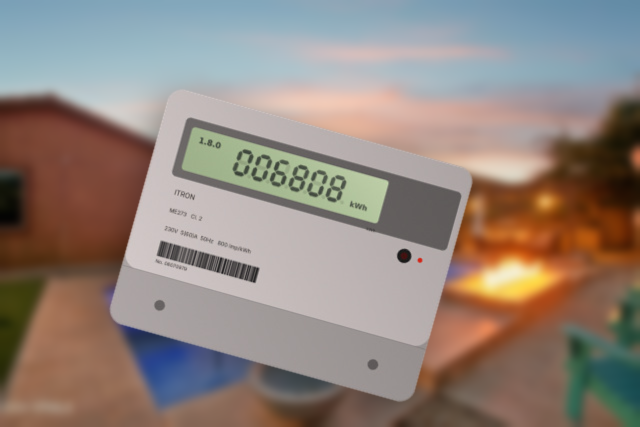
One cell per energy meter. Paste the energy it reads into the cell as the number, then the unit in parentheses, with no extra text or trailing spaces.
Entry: 6808 (kWh)
